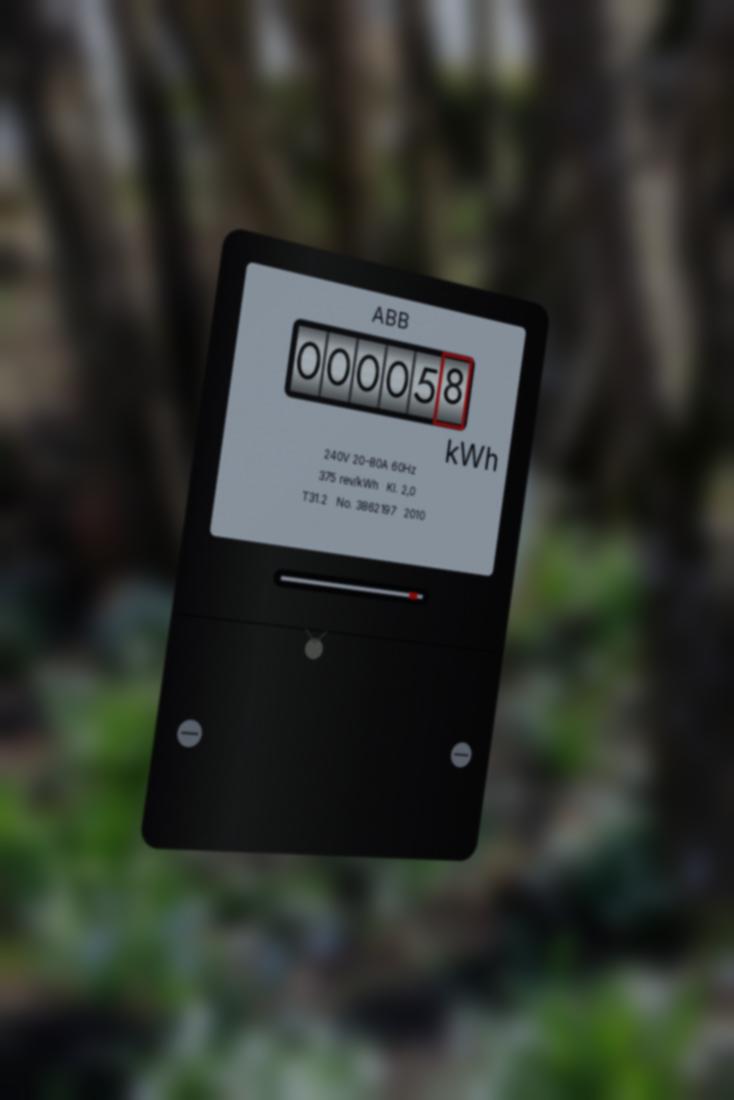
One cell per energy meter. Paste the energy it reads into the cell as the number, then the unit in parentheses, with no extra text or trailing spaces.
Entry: 5.8 (kWh)
